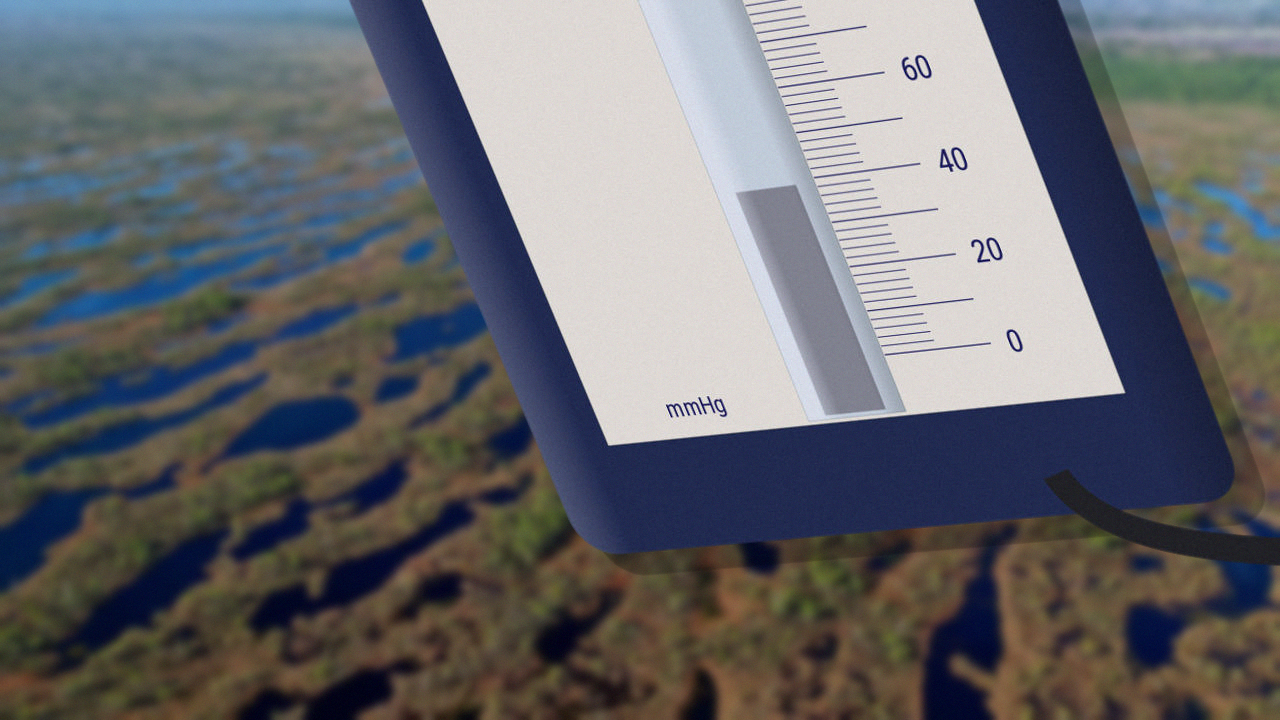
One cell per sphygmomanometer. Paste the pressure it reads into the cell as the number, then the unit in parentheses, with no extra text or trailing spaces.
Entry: 39 (mmHg)
